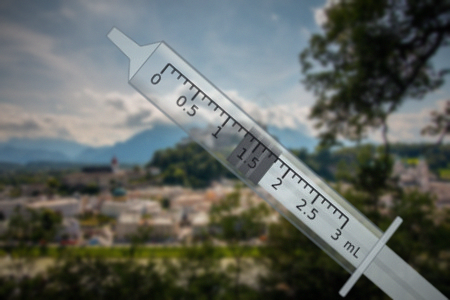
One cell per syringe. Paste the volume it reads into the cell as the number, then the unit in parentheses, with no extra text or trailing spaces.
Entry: 1.3 (mL)
